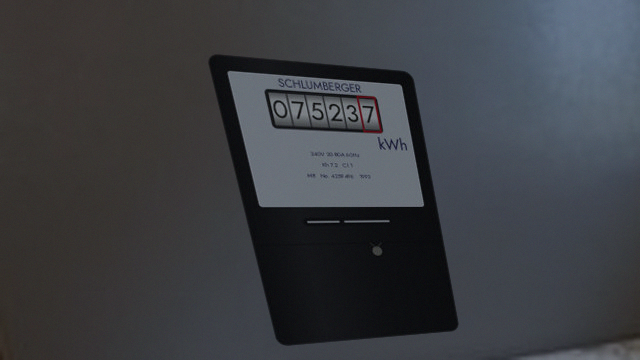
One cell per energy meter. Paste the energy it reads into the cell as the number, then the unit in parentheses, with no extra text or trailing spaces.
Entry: 7523.7 (kWh)
